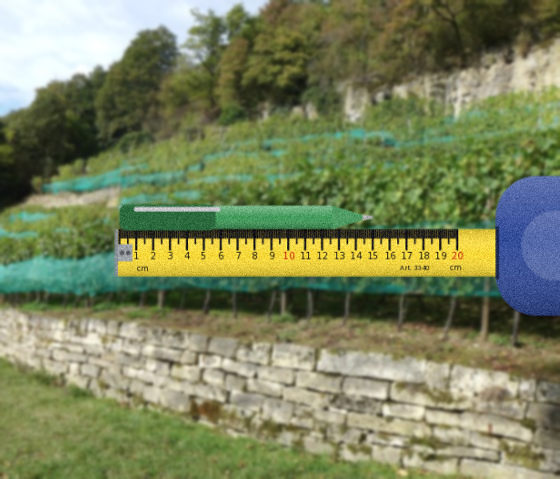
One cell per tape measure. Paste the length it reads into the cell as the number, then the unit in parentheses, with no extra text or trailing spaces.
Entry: 15 (cm)
